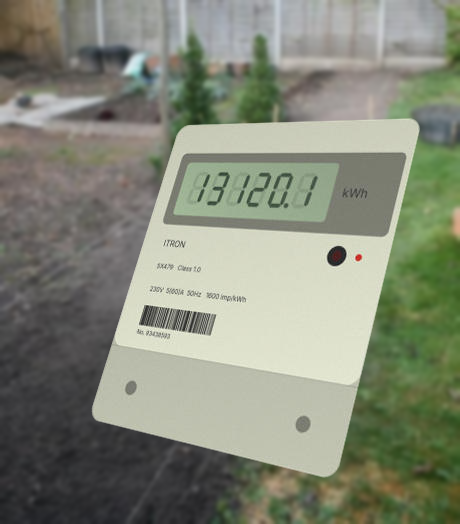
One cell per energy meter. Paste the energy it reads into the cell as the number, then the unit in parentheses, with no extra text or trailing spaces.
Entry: 13120.1 (kWh)
